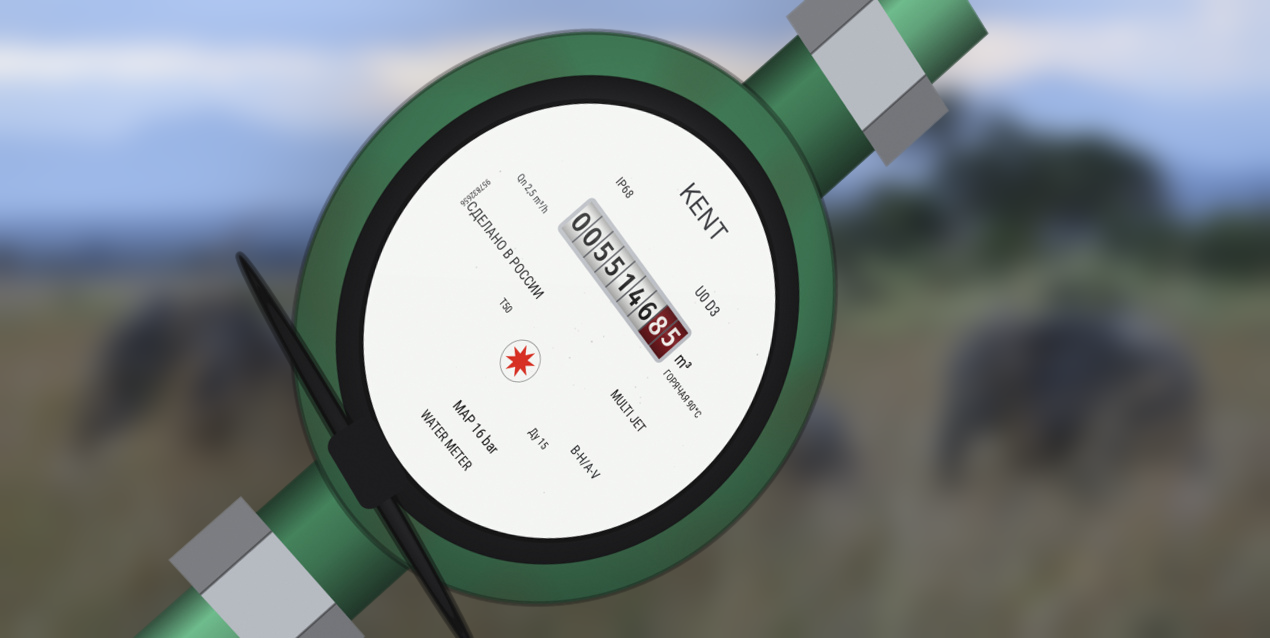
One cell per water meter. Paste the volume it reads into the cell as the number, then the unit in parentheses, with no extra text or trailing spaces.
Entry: 55146.85 (m³)
